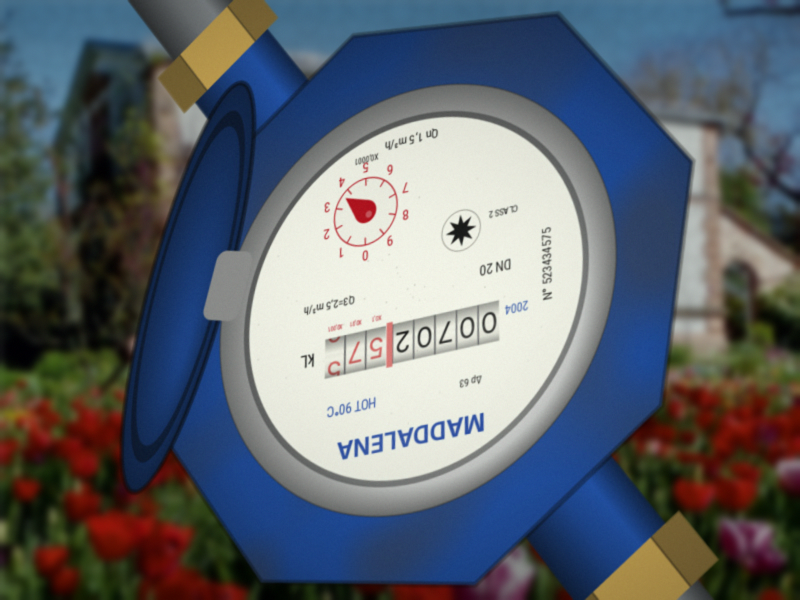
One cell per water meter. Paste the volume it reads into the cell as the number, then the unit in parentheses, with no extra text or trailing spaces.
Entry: 702.5753 (kL)
